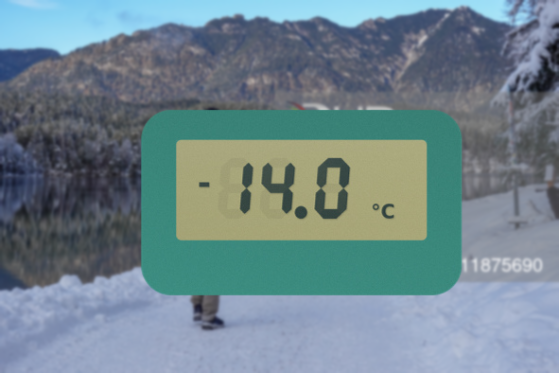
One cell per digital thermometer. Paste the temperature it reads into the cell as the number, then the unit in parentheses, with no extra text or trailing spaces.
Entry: -14.0 (°C)
